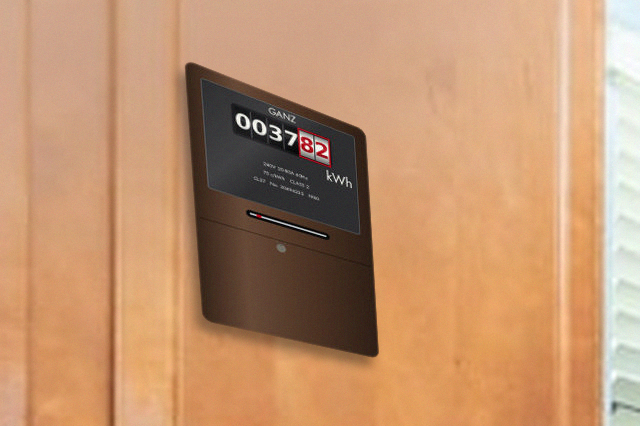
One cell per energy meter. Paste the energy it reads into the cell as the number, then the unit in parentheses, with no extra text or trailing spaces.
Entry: 37.82 (kWh)
